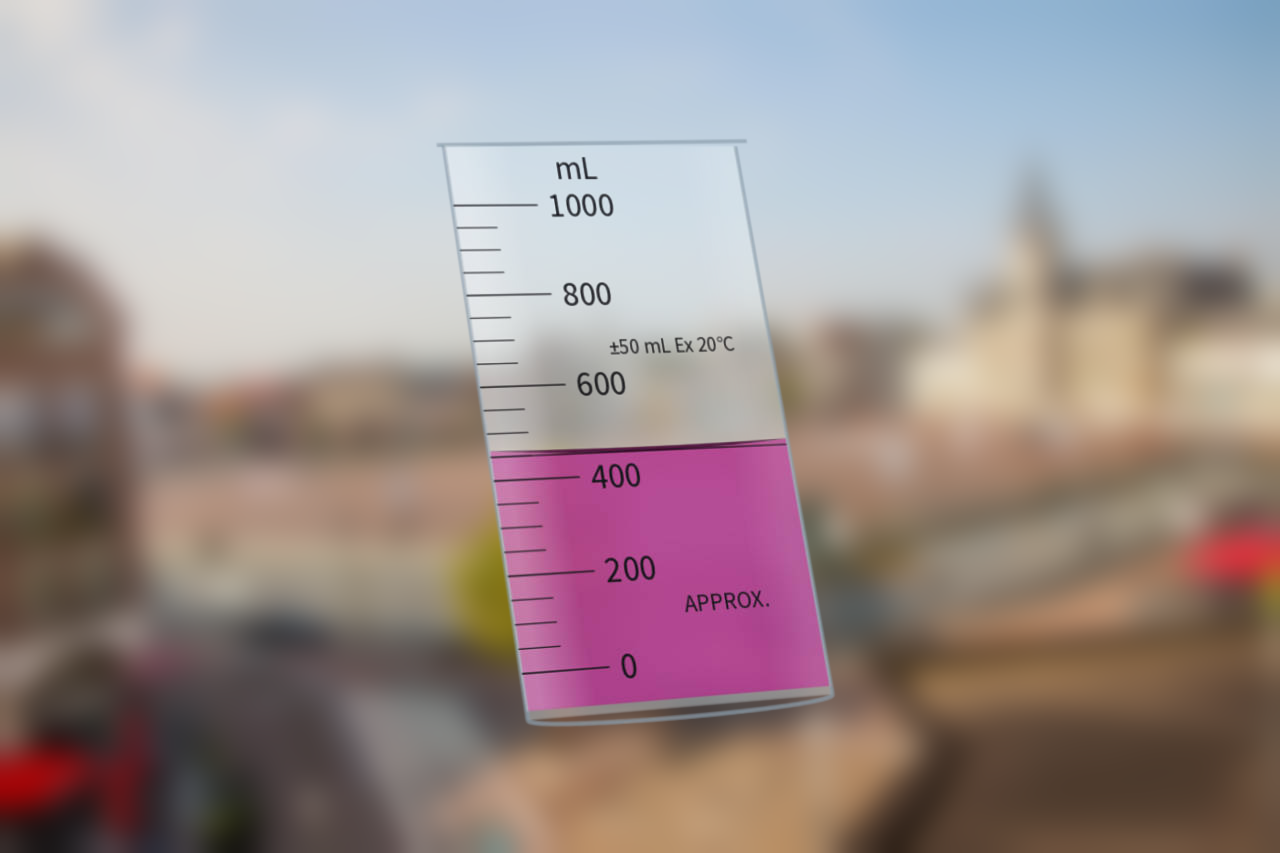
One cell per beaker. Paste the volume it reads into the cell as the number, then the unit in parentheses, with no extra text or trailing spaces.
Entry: 450 (mL)
